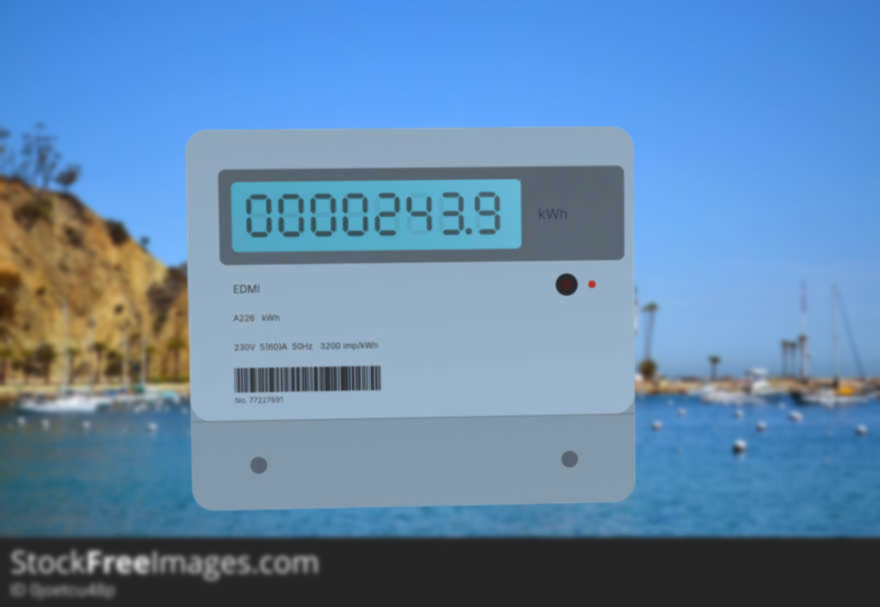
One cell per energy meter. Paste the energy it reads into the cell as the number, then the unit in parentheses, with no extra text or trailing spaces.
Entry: 243.9 (kWh)
